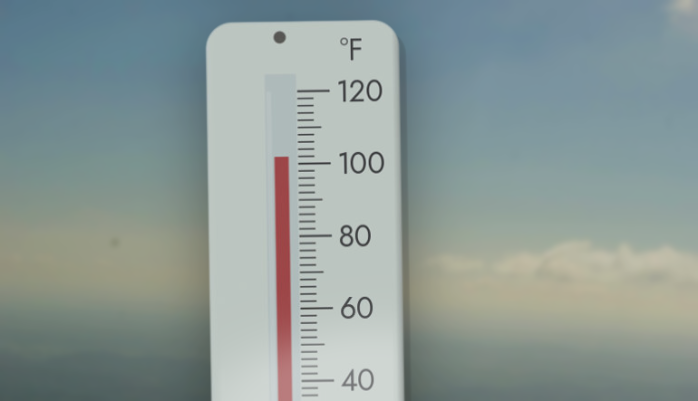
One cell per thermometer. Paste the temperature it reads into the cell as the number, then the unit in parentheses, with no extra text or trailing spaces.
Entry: 102 (°F)
